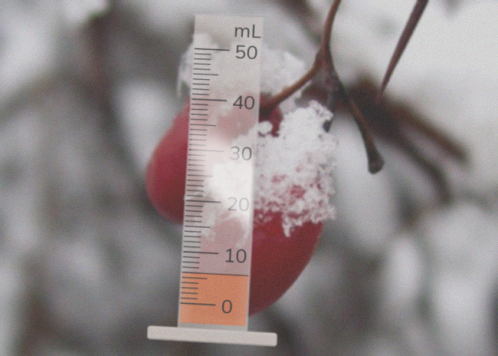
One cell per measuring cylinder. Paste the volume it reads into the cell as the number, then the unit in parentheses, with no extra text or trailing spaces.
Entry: 6 (mL)
